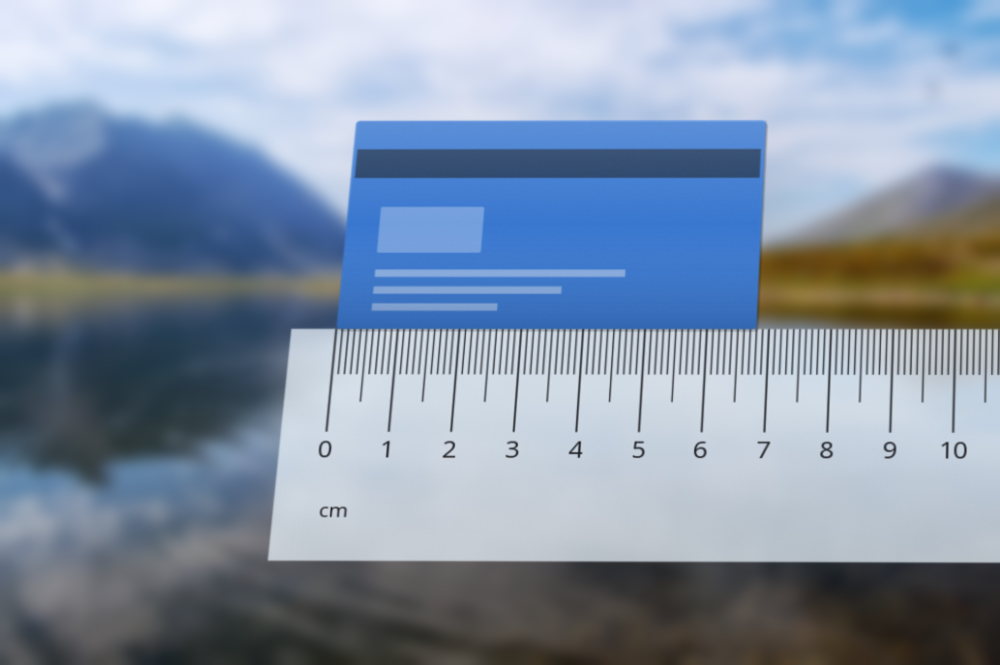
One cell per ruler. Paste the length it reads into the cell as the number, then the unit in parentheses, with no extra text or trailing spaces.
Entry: 6.8 (cm)
